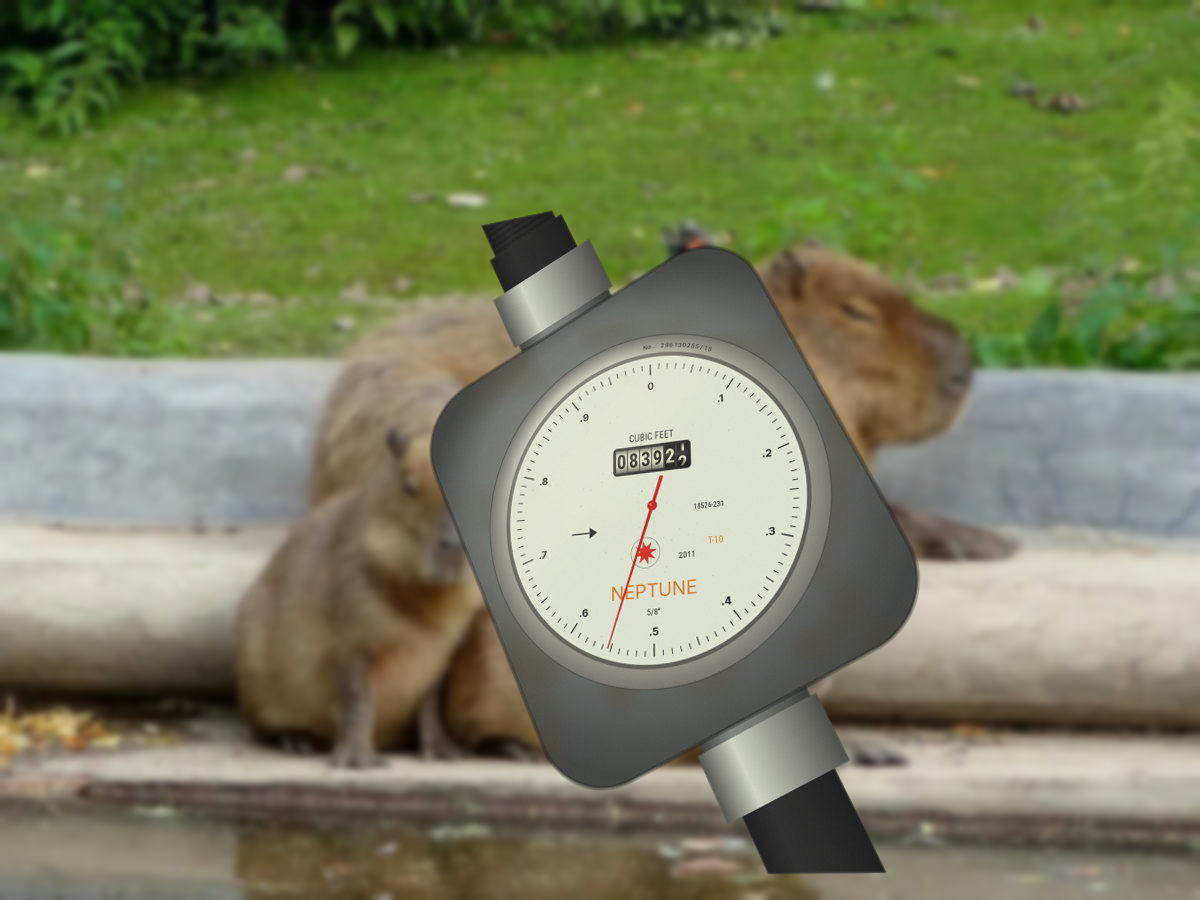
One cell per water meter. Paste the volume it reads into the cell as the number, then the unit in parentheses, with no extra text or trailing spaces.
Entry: 83921.55 (ft³)
